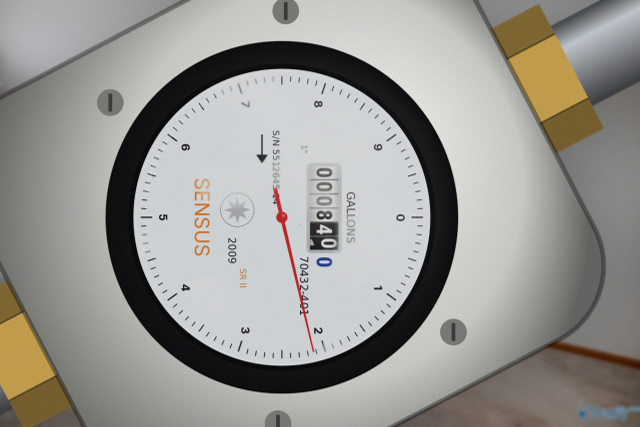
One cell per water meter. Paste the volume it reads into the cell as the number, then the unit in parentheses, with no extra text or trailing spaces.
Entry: 8402.1 (gal)
